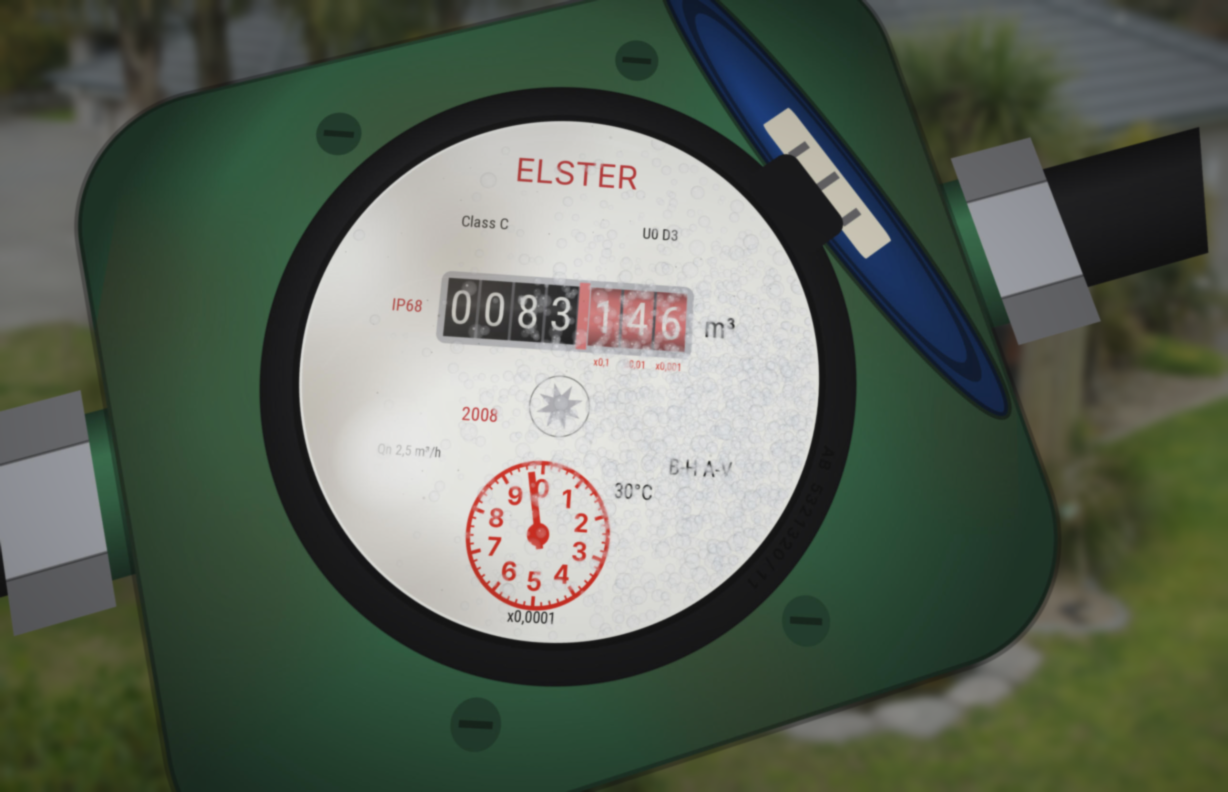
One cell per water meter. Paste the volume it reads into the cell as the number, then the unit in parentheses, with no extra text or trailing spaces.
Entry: 83.1459 (m³)
